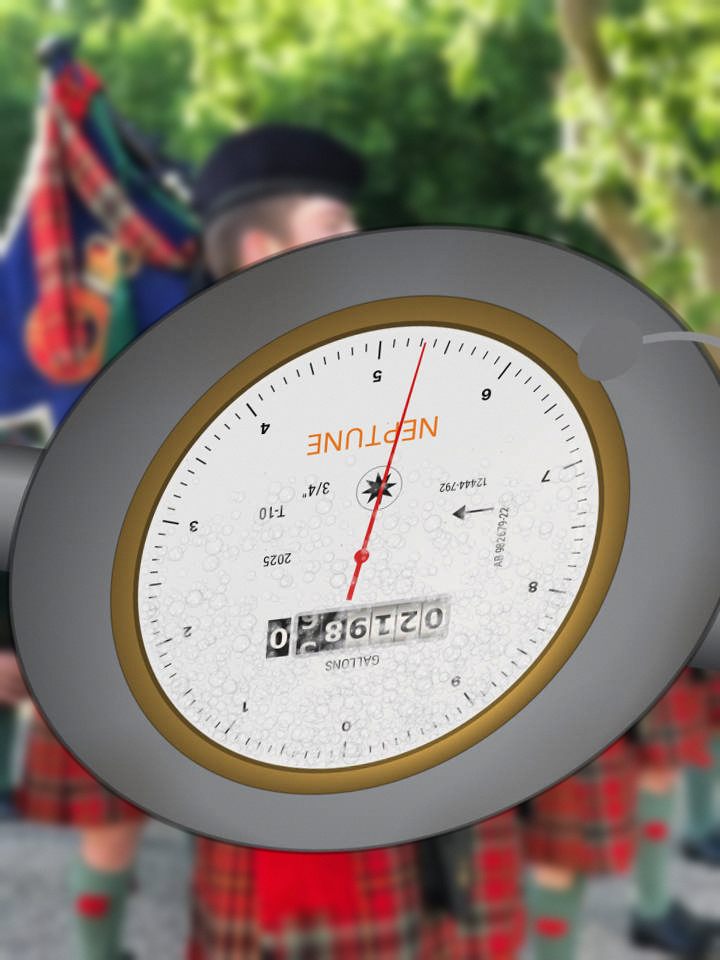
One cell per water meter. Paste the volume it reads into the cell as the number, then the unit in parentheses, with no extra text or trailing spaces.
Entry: 219855.3 (gal)
